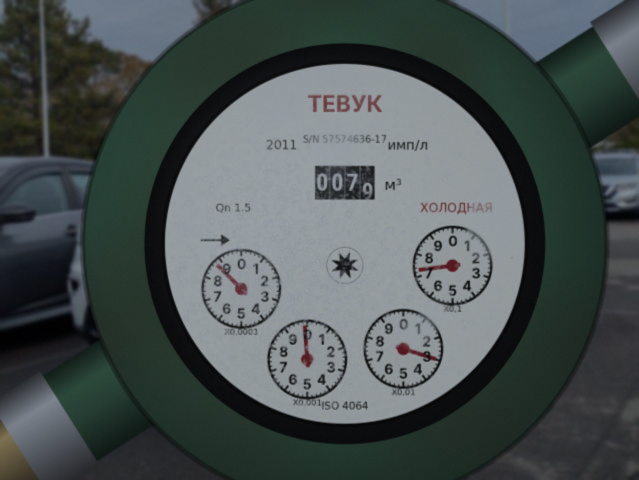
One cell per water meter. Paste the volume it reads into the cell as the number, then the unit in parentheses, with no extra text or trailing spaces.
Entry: 78.7298 (m³)
